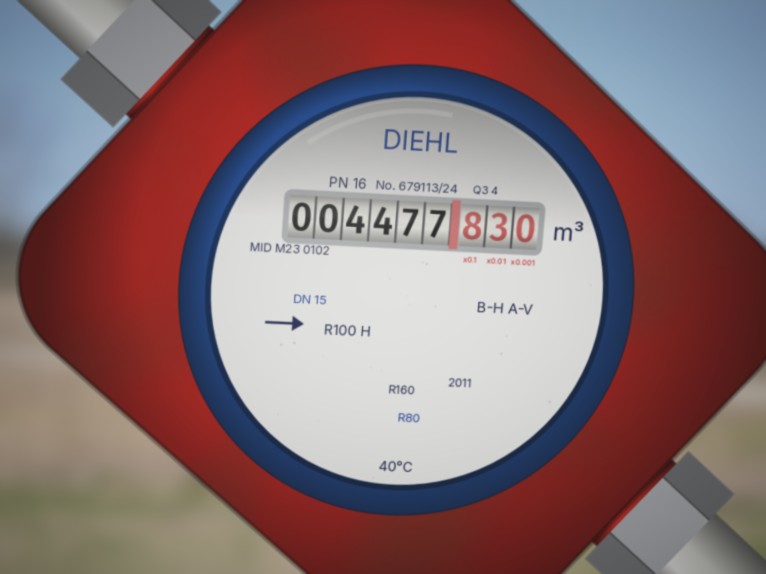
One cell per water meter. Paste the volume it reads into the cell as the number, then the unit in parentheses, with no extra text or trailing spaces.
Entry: 4477.830 (m³)
